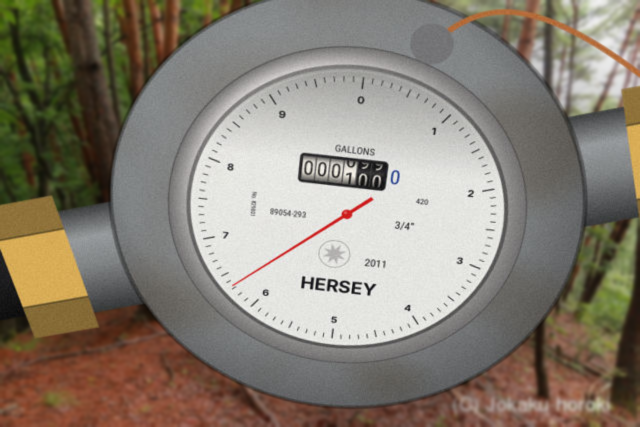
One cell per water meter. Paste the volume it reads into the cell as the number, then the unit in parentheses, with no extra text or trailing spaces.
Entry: 996.3 (gal)
